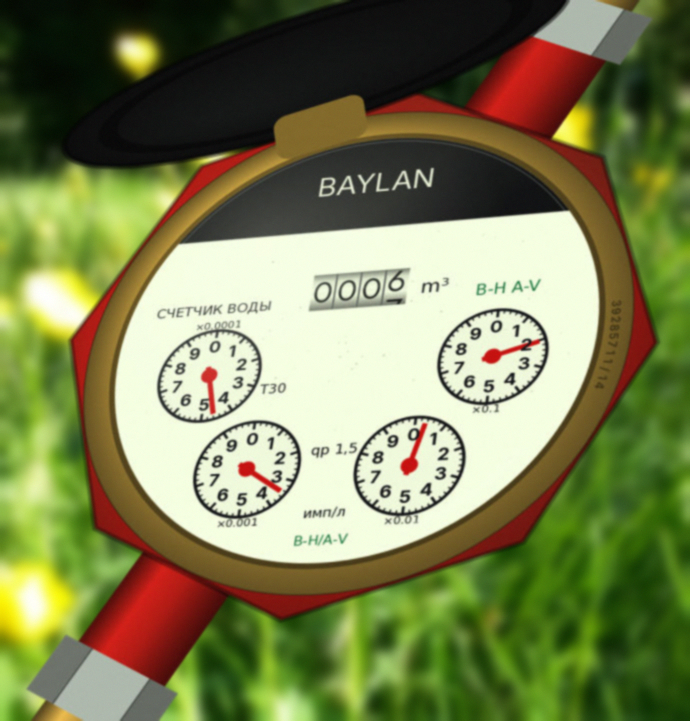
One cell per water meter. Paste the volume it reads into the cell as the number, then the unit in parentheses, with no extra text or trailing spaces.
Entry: 6.2034 (m³)
